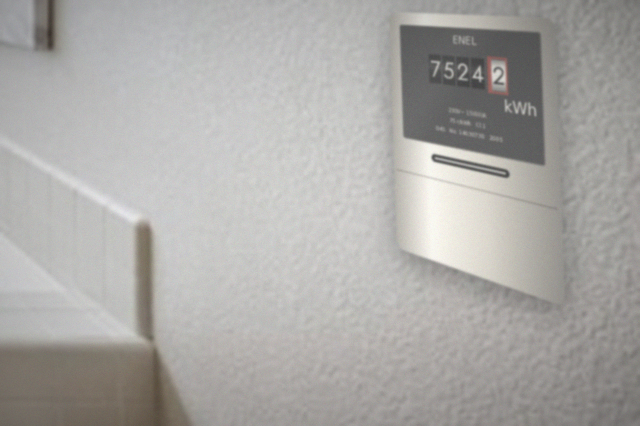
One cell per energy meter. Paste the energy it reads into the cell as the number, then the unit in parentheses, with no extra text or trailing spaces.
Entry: 7524.2 (kWh)
